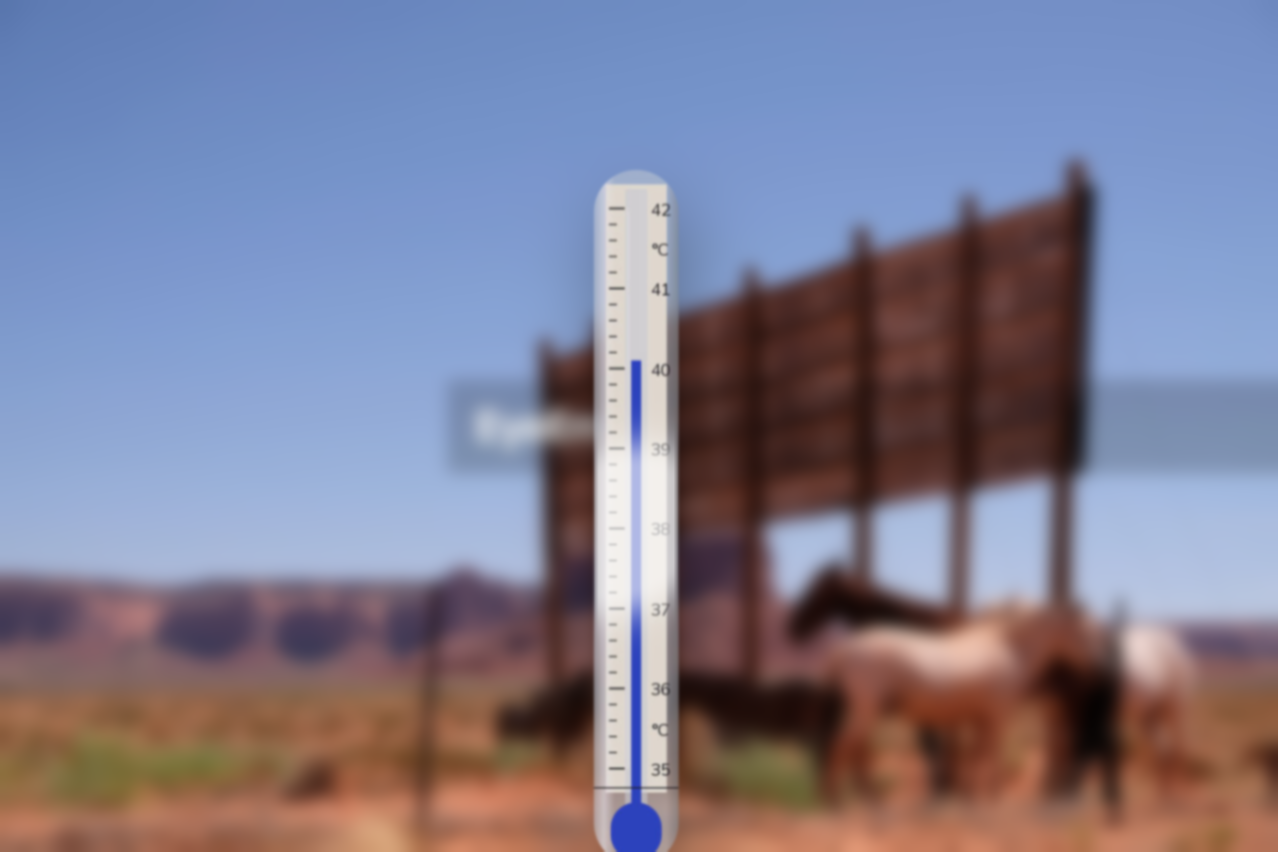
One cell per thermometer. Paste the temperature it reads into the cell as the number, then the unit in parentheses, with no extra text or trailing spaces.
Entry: 40.1 (°C)
